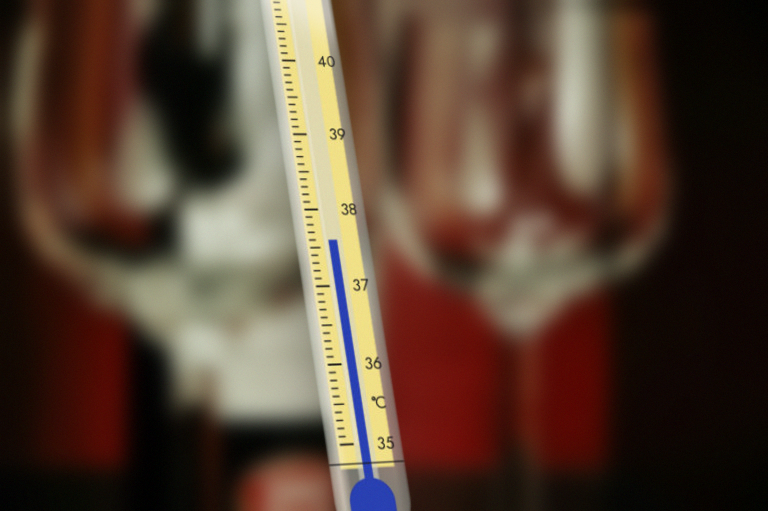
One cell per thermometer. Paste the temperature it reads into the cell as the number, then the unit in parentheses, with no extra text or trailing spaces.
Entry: 37.6 (°C)
